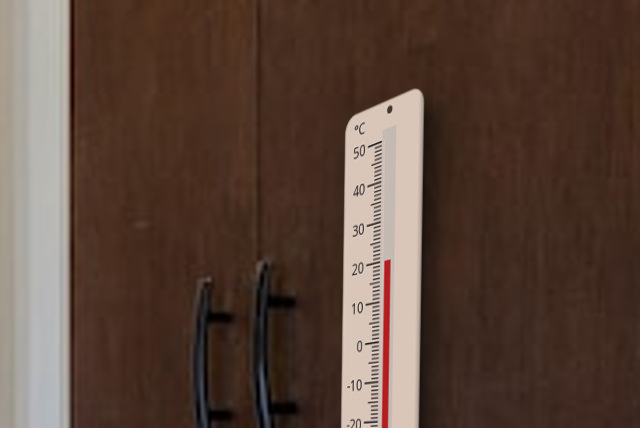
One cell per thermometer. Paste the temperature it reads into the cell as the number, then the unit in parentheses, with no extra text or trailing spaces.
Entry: 20 (°C)
